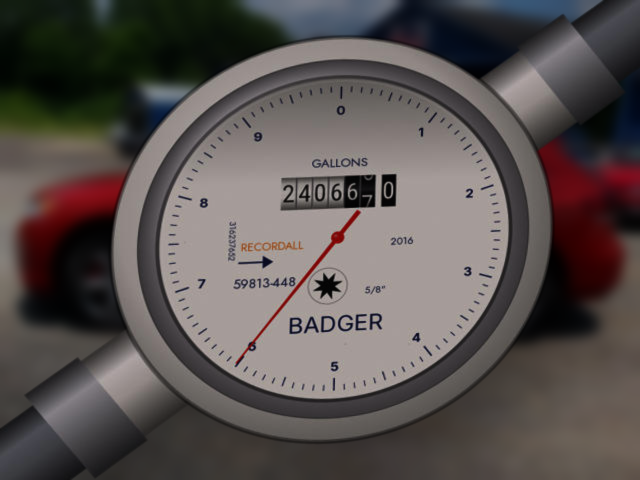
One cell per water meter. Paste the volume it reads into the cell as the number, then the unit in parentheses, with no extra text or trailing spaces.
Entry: 2406666.0 (gal)
